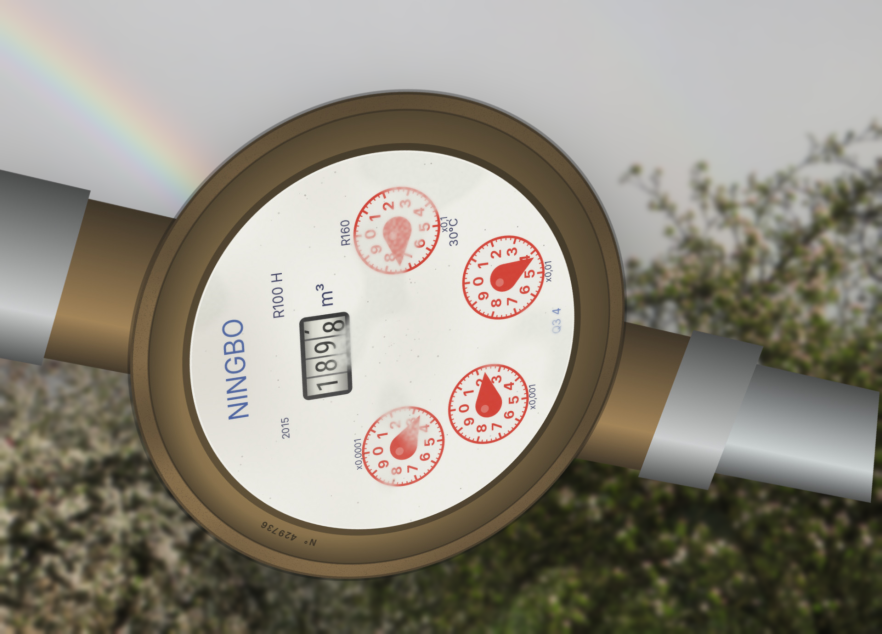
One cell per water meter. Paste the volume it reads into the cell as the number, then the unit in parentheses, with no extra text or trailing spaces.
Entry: 1897.7423 (m³)
